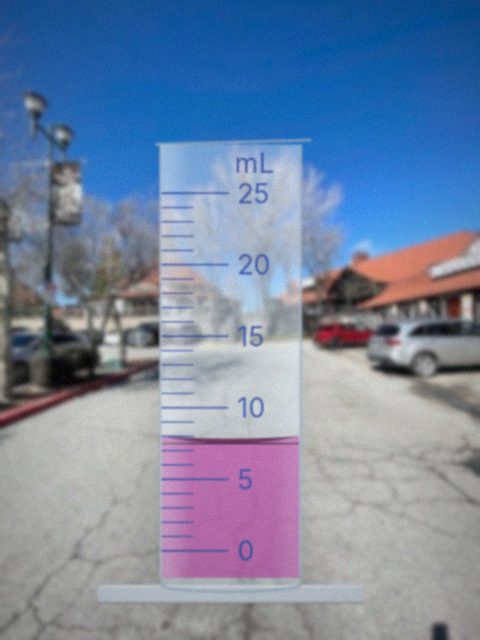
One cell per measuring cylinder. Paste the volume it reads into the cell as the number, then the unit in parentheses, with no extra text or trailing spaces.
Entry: 7.5 (mL)
